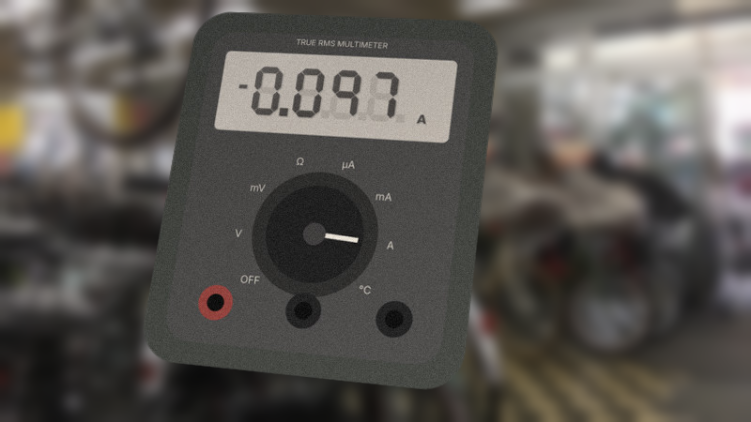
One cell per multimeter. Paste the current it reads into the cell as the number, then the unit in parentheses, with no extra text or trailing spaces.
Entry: -0.097 (A)
